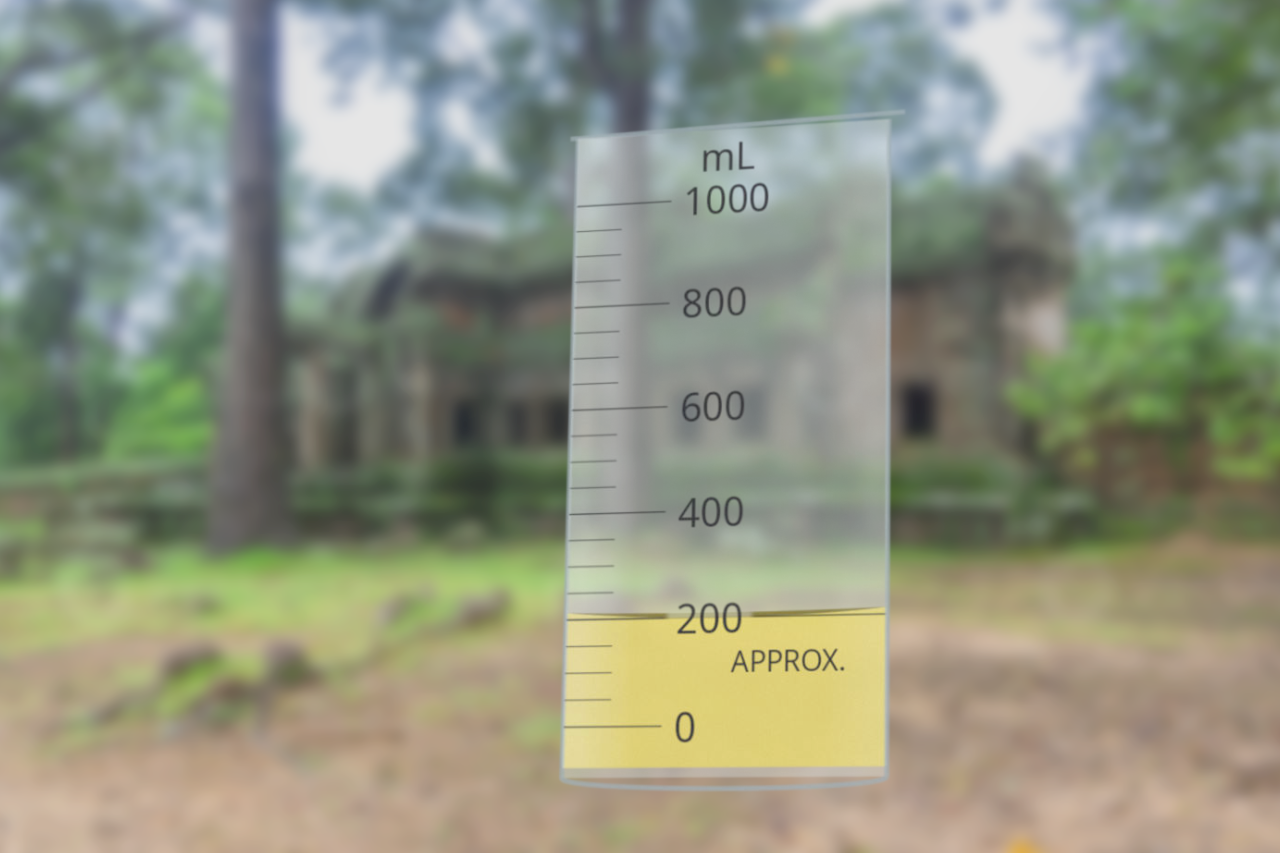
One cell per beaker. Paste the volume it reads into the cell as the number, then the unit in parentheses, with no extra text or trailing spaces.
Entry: 200 (mL)
